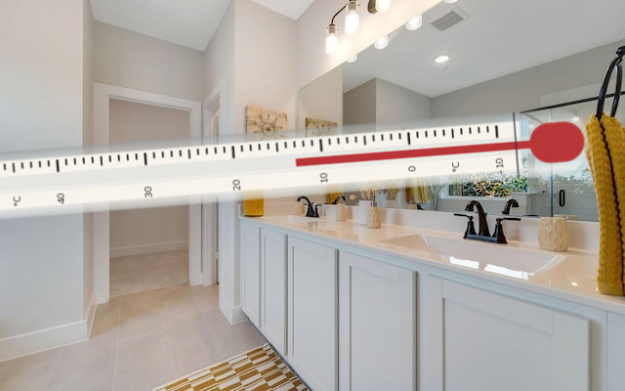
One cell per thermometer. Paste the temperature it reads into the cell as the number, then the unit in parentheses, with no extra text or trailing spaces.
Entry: 13 (°C)
